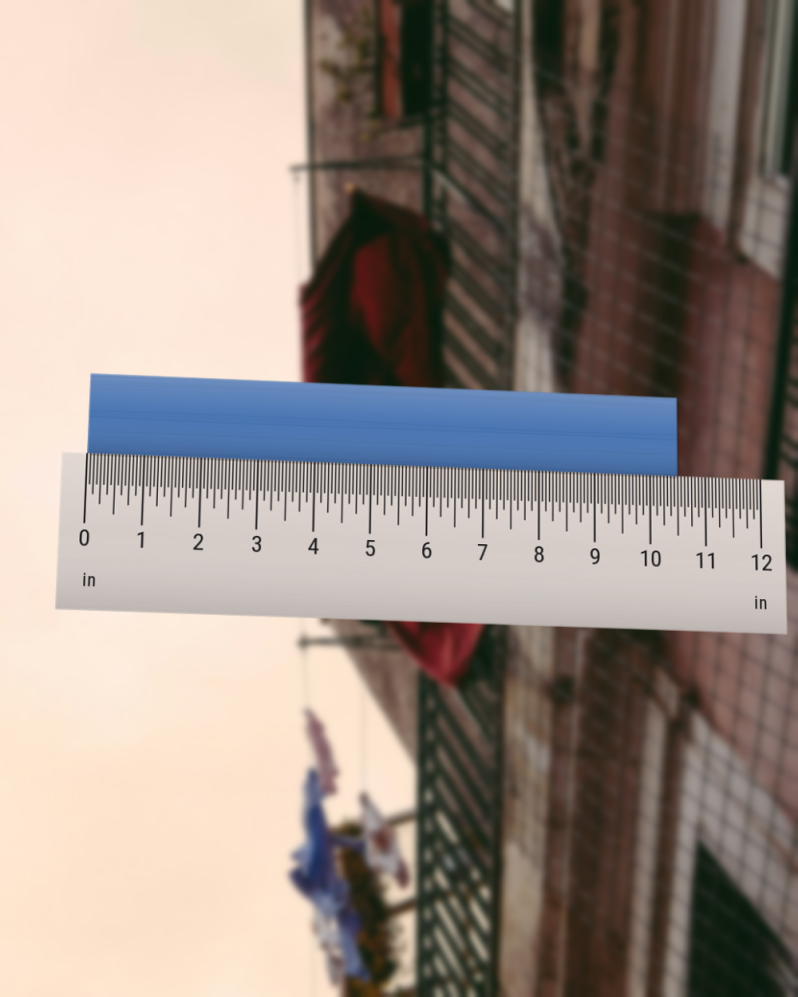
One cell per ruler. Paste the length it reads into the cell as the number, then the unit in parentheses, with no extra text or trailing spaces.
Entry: 10.5 (in)
